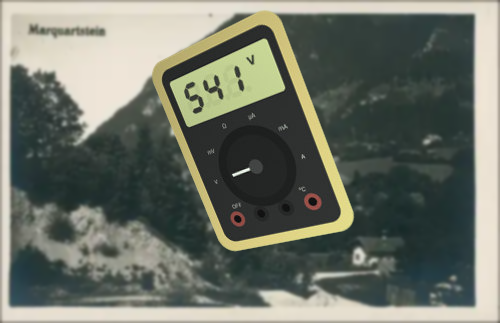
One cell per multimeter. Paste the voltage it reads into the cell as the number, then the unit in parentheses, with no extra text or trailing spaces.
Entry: 541 (V)
